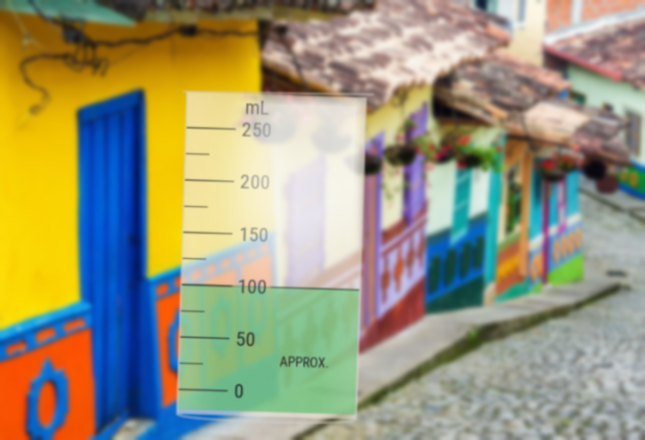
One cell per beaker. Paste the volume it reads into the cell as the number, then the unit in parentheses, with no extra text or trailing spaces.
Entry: 100 (mL)
